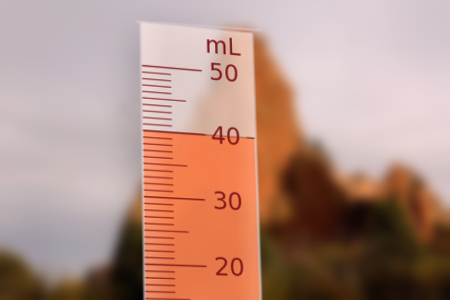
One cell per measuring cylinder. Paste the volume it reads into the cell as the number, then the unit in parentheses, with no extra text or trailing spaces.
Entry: 40 (mL)
